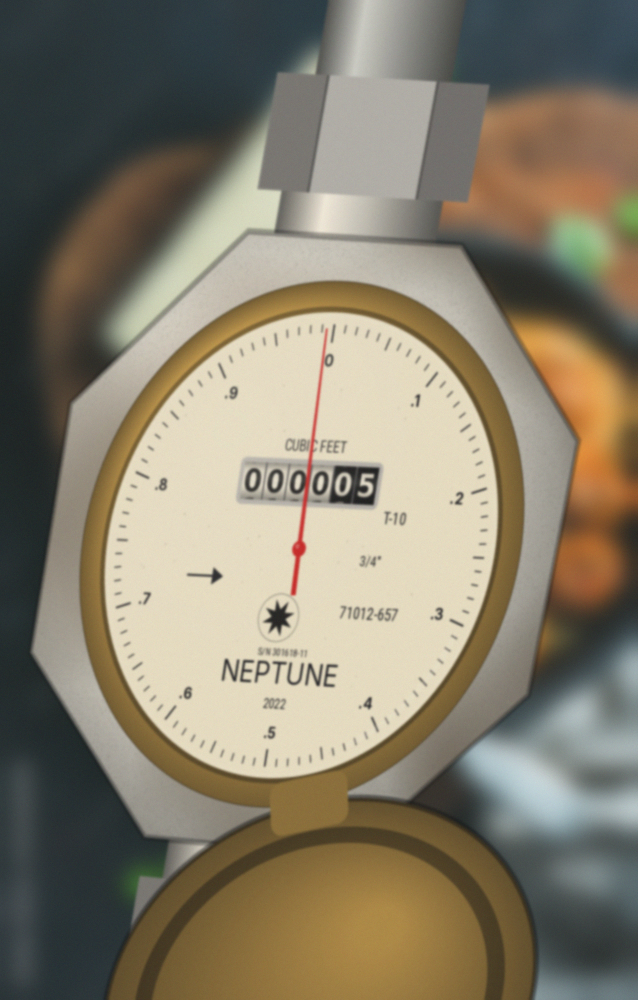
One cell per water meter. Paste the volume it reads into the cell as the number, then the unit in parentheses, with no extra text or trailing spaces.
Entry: 4.99 (ft³)
